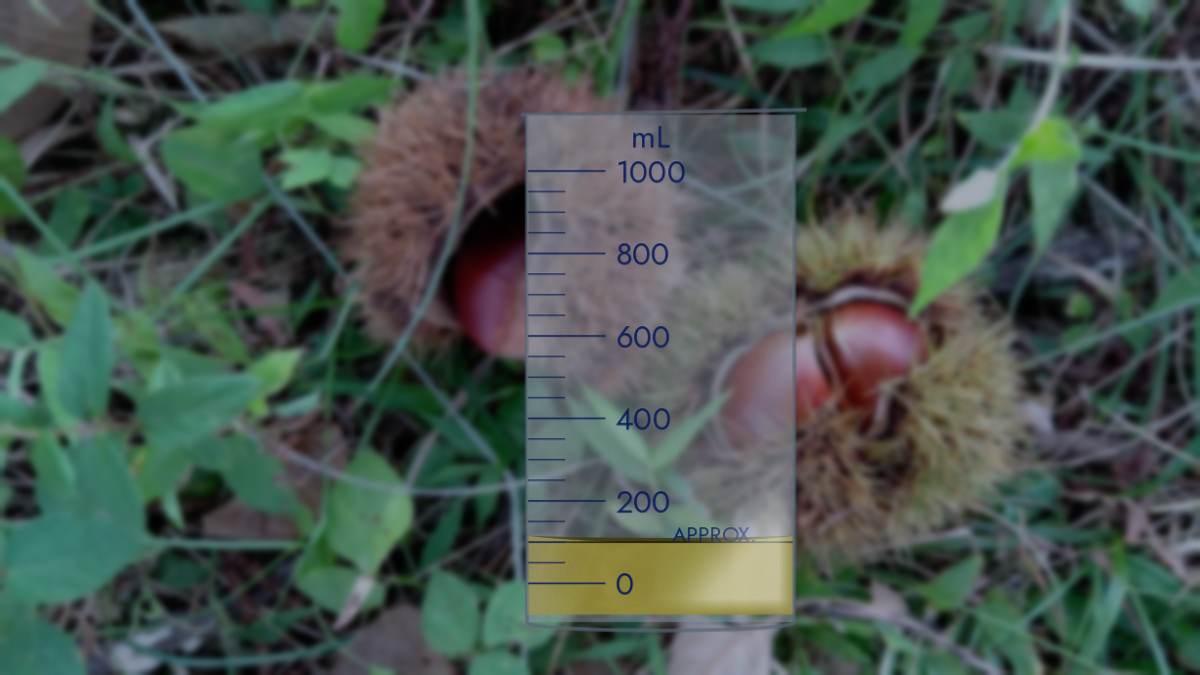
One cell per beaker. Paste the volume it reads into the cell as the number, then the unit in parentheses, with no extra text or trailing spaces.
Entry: 100 (mL)
